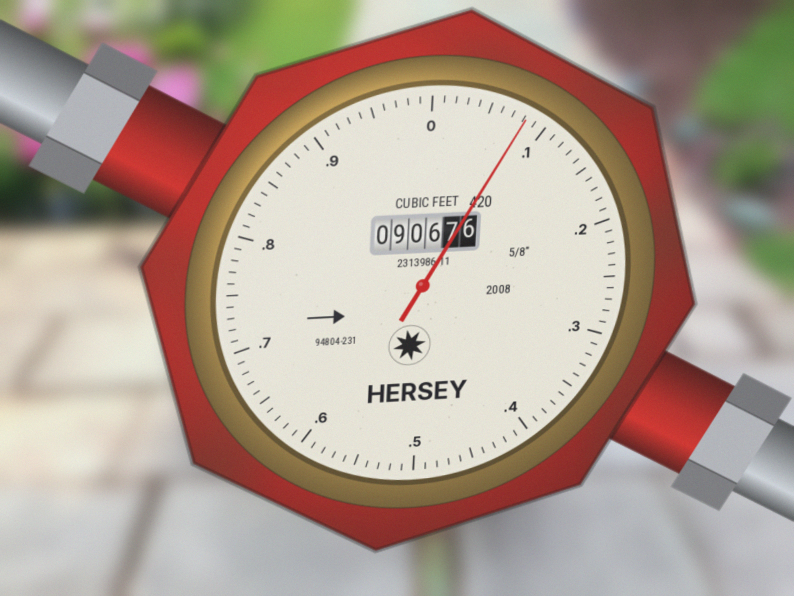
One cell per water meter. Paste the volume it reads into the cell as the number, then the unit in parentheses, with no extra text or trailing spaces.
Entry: 90676.08 (ft³)
